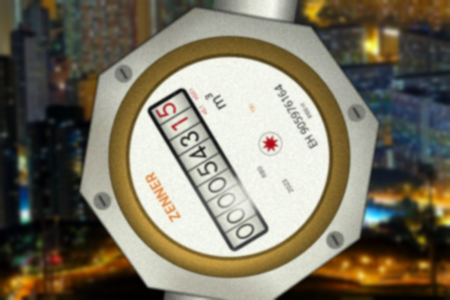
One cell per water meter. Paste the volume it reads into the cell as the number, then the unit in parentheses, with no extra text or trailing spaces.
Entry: 543.15 (m³)
